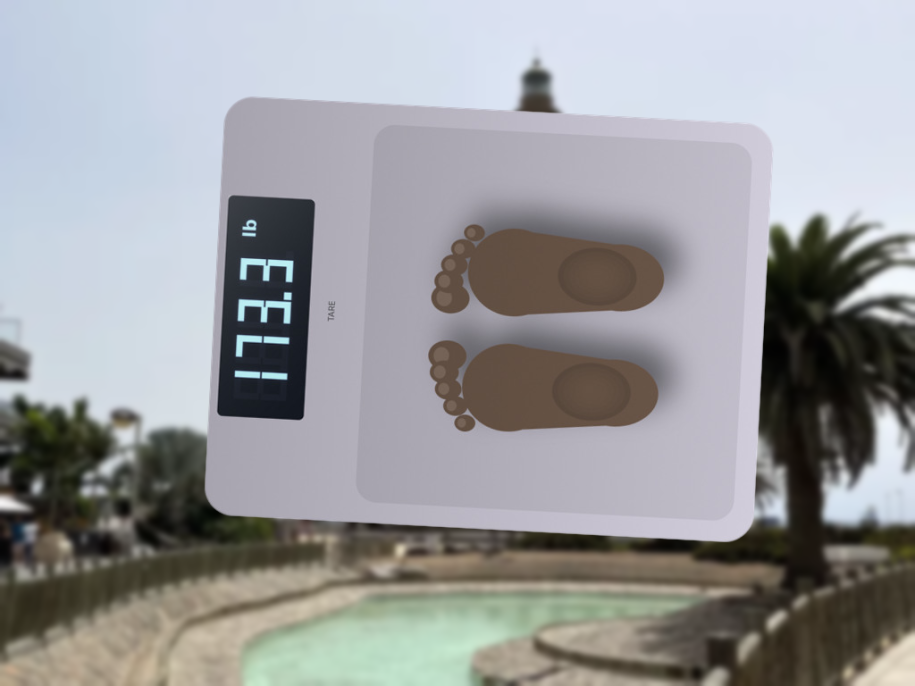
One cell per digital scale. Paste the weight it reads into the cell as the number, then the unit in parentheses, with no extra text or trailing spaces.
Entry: 173.3 (lb)
